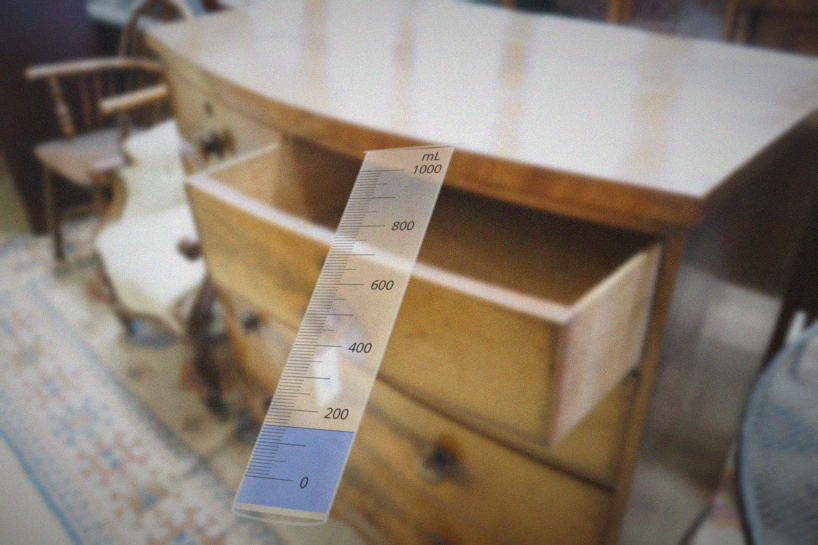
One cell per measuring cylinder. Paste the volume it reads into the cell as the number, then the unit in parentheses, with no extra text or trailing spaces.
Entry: 150 (mL)
